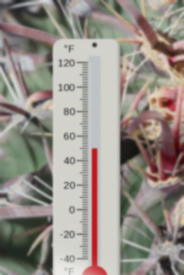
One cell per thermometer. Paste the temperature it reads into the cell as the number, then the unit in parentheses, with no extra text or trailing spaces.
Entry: 50 (°F)
